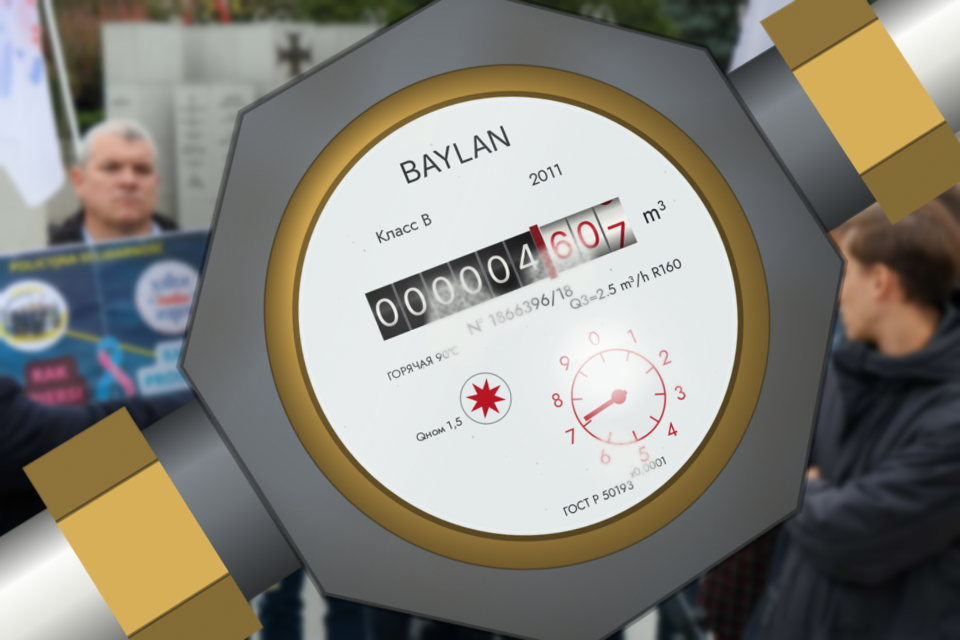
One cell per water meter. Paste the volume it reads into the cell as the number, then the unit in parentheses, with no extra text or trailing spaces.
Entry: 4.6067 (m³)
